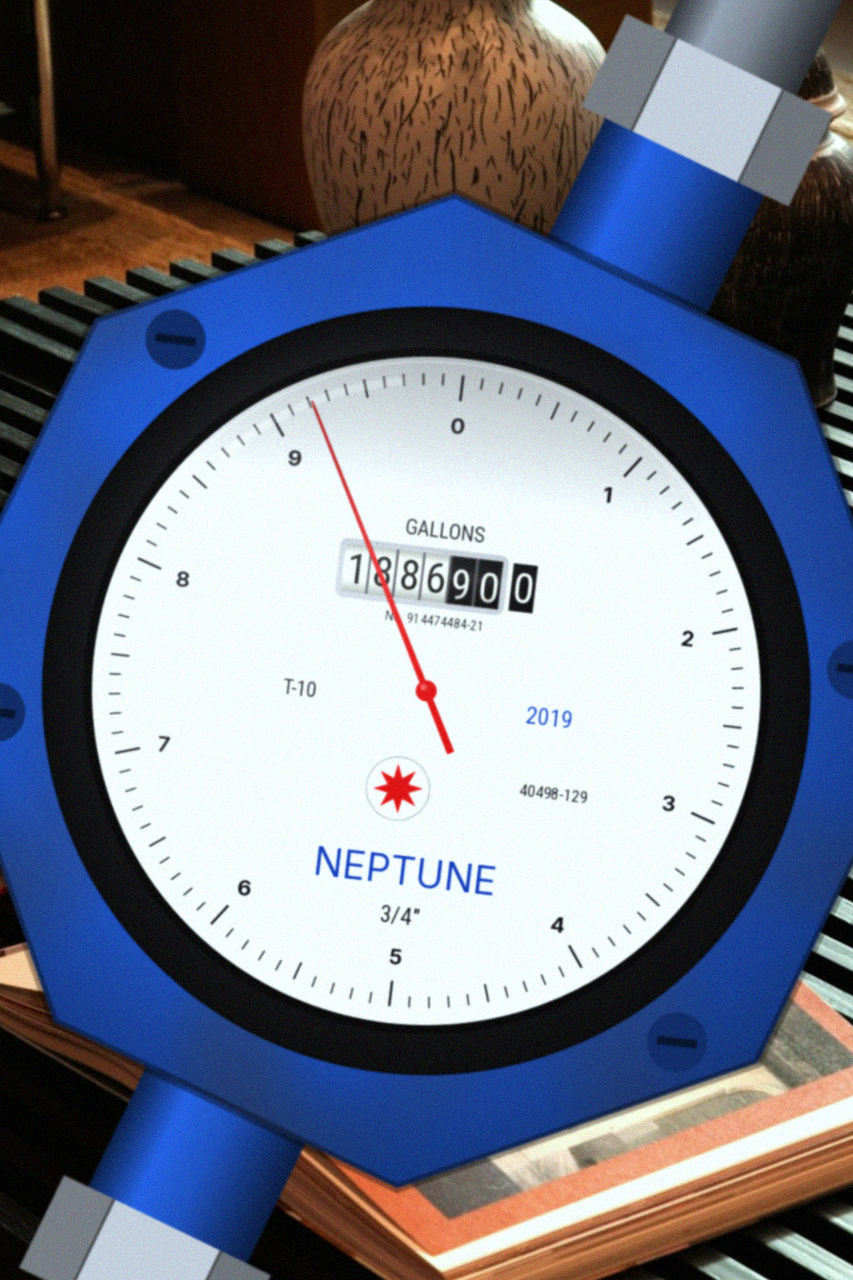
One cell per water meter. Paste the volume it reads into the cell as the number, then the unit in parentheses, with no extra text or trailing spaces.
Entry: 1886899.2 (gal)
